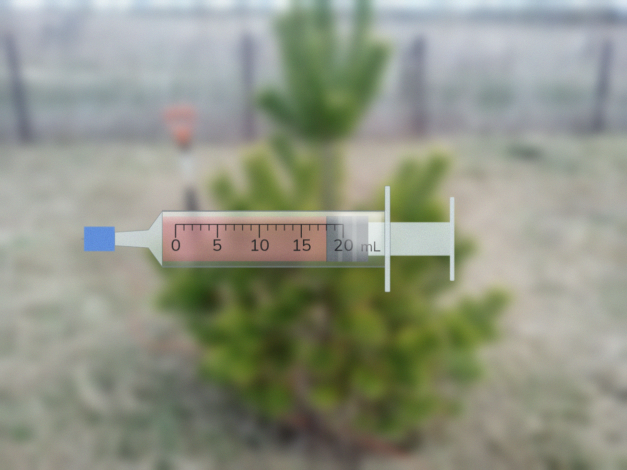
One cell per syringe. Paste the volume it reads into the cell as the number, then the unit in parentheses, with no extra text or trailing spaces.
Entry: 18 (mL)
